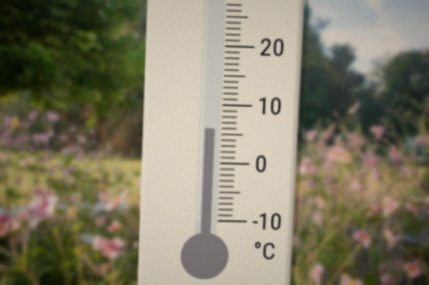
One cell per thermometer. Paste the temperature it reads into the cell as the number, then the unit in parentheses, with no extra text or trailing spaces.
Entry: 6 (°C)
